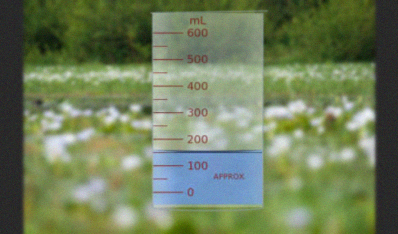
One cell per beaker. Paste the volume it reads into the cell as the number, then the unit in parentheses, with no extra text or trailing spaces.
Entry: 150 (mL)
